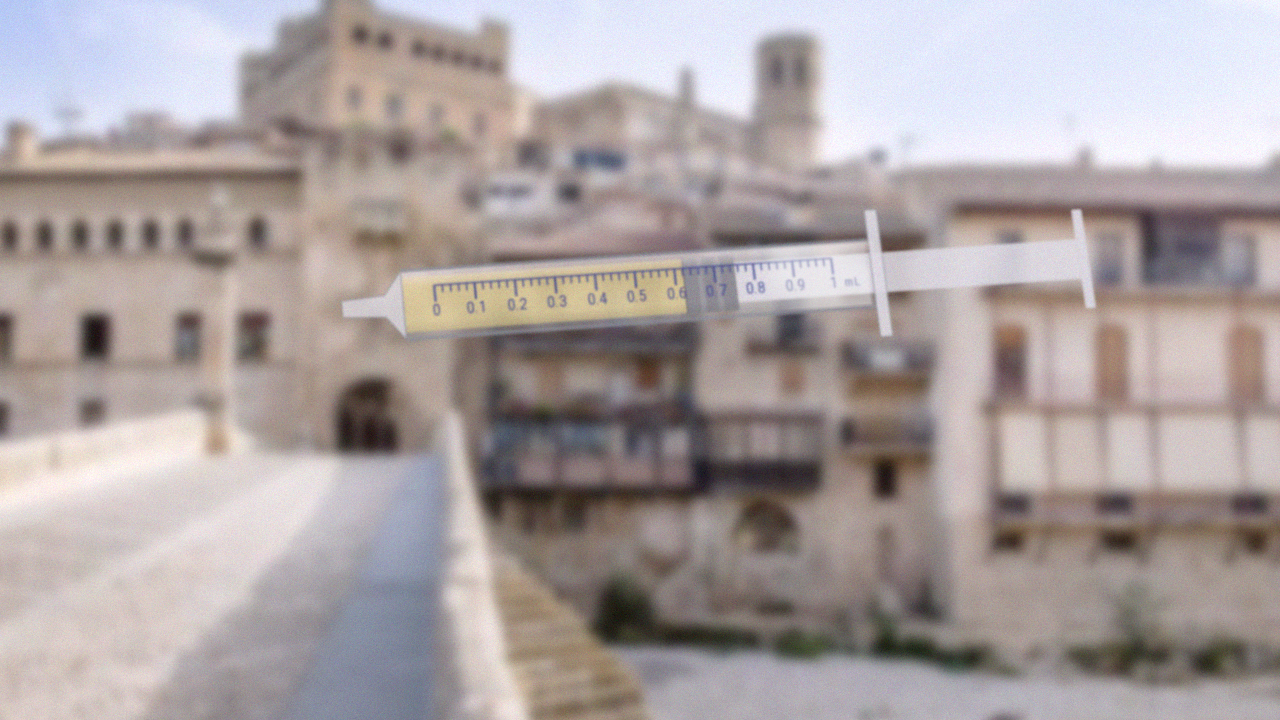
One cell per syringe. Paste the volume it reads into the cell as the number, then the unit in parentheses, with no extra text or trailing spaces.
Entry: 0.62 (mL)
